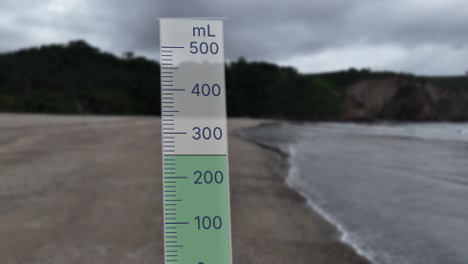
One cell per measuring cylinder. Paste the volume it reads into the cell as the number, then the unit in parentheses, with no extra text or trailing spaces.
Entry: 250 (mL)
